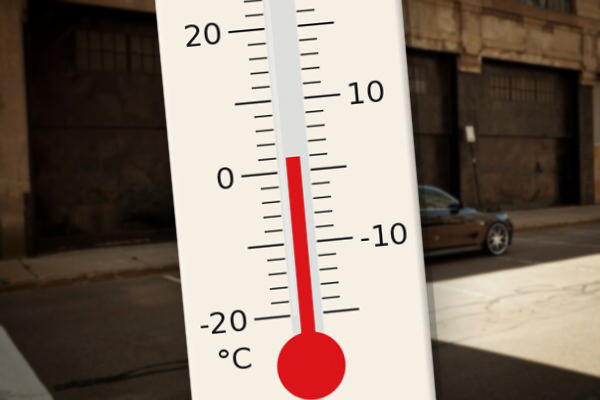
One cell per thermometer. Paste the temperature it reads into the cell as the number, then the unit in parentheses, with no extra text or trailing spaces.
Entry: 2 (°C)
